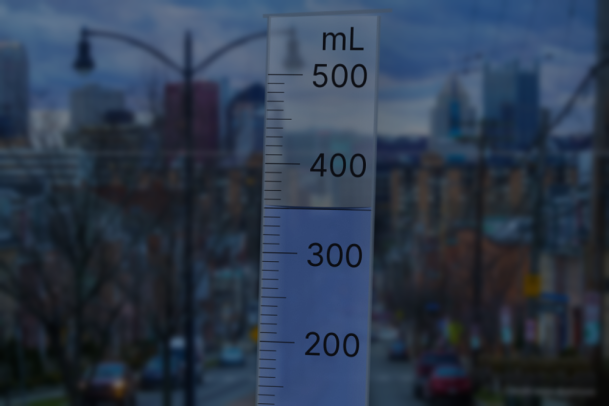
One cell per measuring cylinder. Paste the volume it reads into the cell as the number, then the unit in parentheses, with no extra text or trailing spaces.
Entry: 350 (mL)
